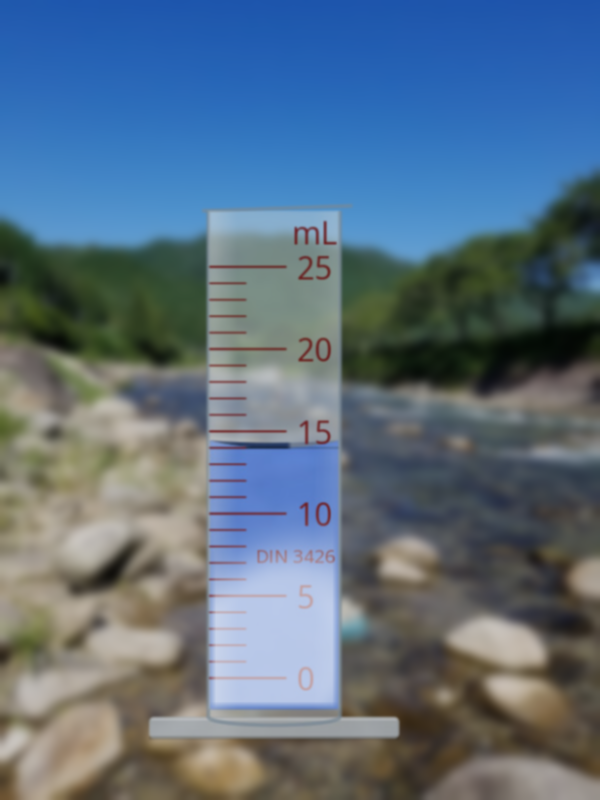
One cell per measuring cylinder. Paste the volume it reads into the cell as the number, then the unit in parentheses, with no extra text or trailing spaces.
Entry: 14 (mL)
